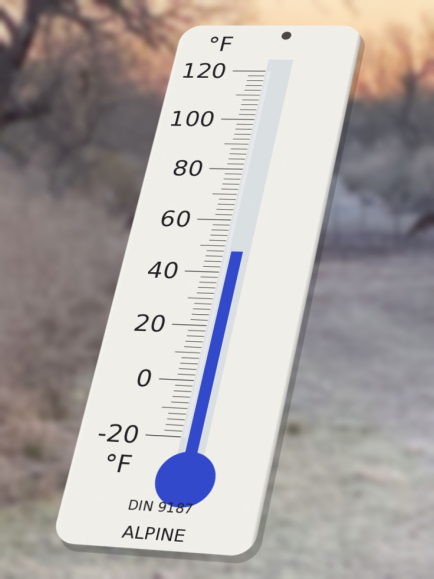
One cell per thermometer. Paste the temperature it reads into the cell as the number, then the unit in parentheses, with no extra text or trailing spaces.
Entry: 48 (°F)
